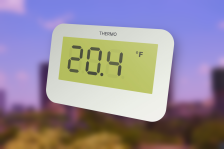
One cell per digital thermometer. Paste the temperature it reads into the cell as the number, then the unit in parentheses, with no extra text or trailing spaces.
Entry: 20.4 (°F)
